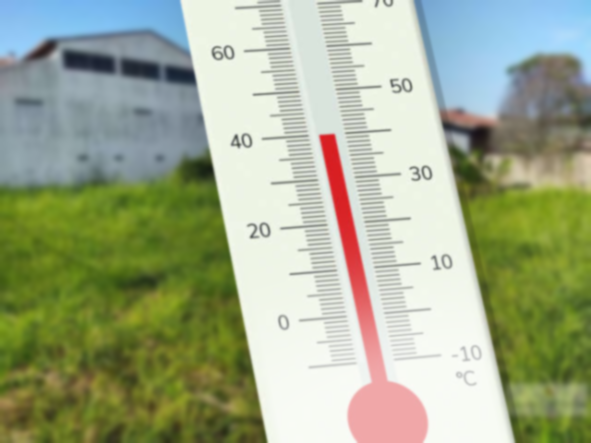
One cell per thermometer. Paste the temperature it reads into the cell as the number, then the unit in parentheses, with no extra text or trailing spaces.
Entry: 40 (°C)
